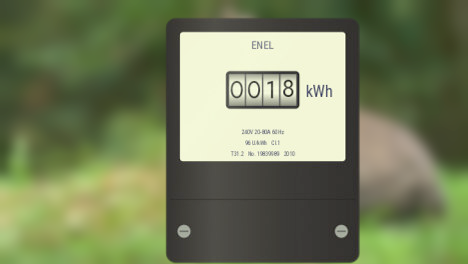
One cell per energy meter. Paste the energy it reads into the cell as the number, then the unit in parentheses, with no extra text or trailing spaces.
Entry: 18 (kWh)
